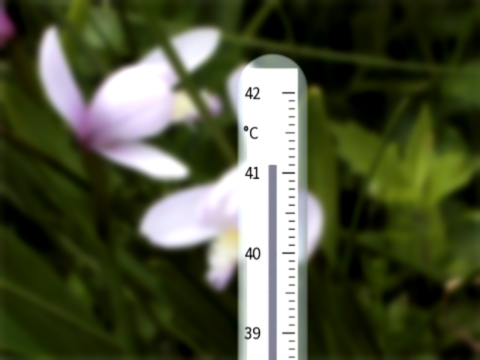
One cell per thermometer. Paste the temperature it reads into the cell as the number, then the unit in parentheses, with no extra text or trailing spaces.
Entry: 41.1 (°C)
